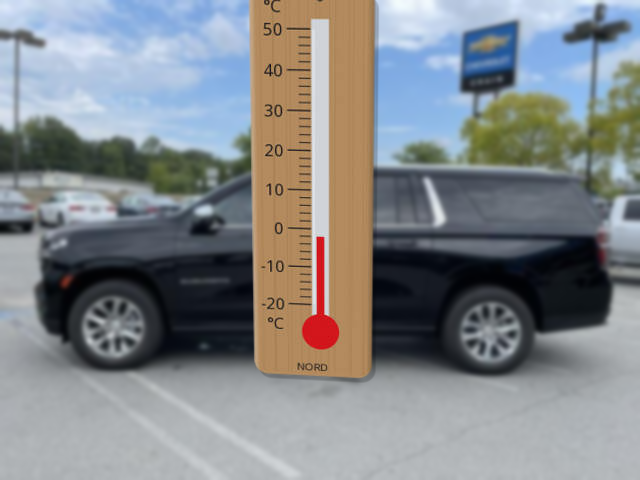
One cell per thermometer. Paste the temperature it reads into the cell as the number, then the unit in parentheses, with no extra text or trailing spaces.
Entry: -2 (°C)
